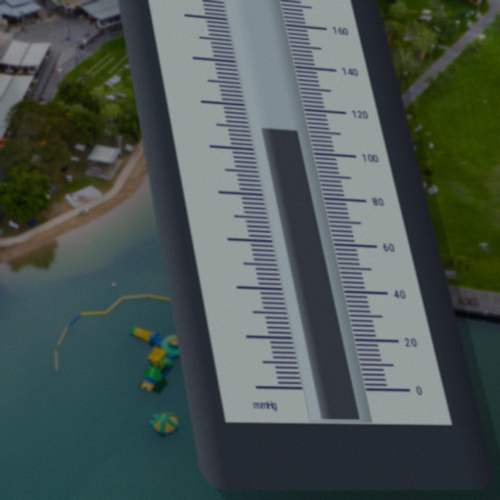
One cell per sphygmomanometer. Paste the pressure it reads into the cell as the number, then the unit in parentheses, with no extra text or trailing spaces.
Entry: 110 (mmHg)
